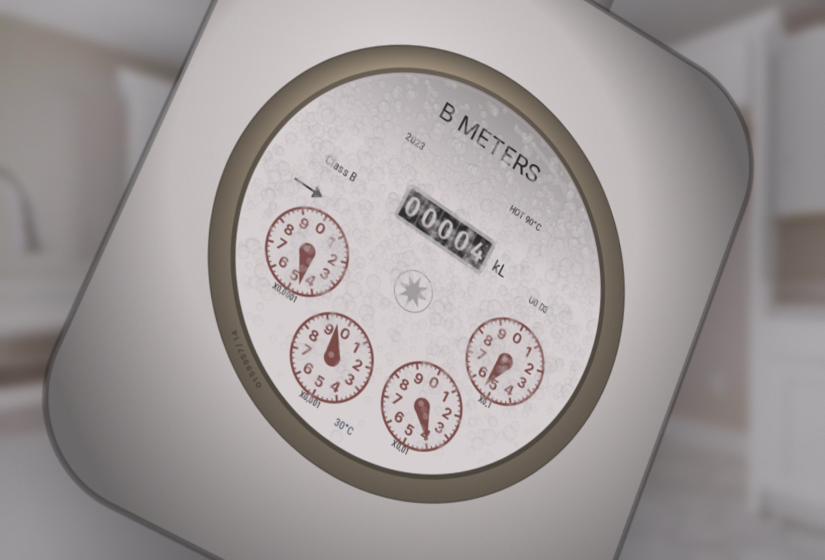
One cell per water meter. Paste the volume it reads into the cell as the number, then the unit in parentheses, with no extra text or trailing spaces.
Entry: 4.5394 (kL)
